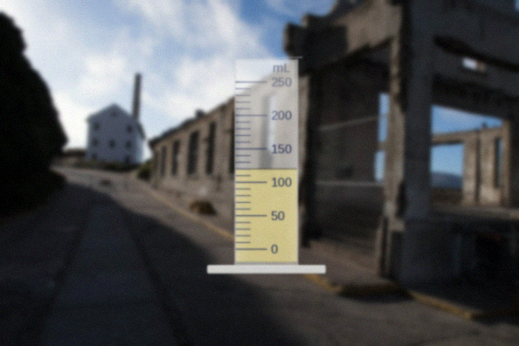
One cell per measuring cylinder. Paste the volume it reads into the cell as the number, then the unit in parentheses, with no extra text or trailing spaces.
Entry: 120 (mL)
